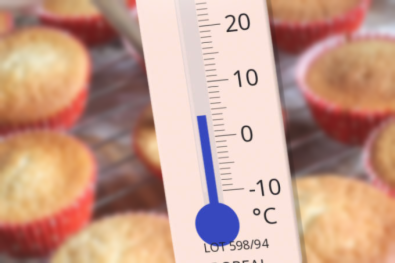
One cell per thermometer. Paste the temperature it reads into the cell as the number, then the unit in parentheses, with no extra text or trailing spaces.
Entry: 4 (°C)
